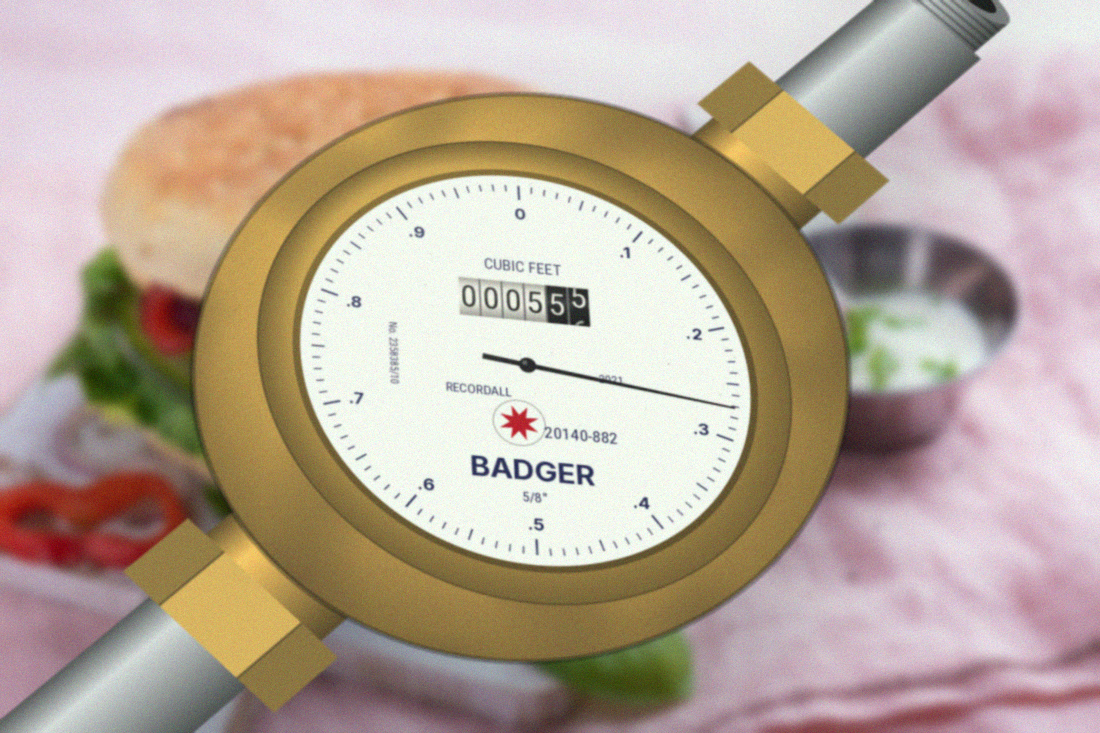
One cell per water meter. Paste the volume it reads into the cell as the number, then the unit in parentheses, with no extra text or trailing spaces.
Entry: 555.27 (ft³)
